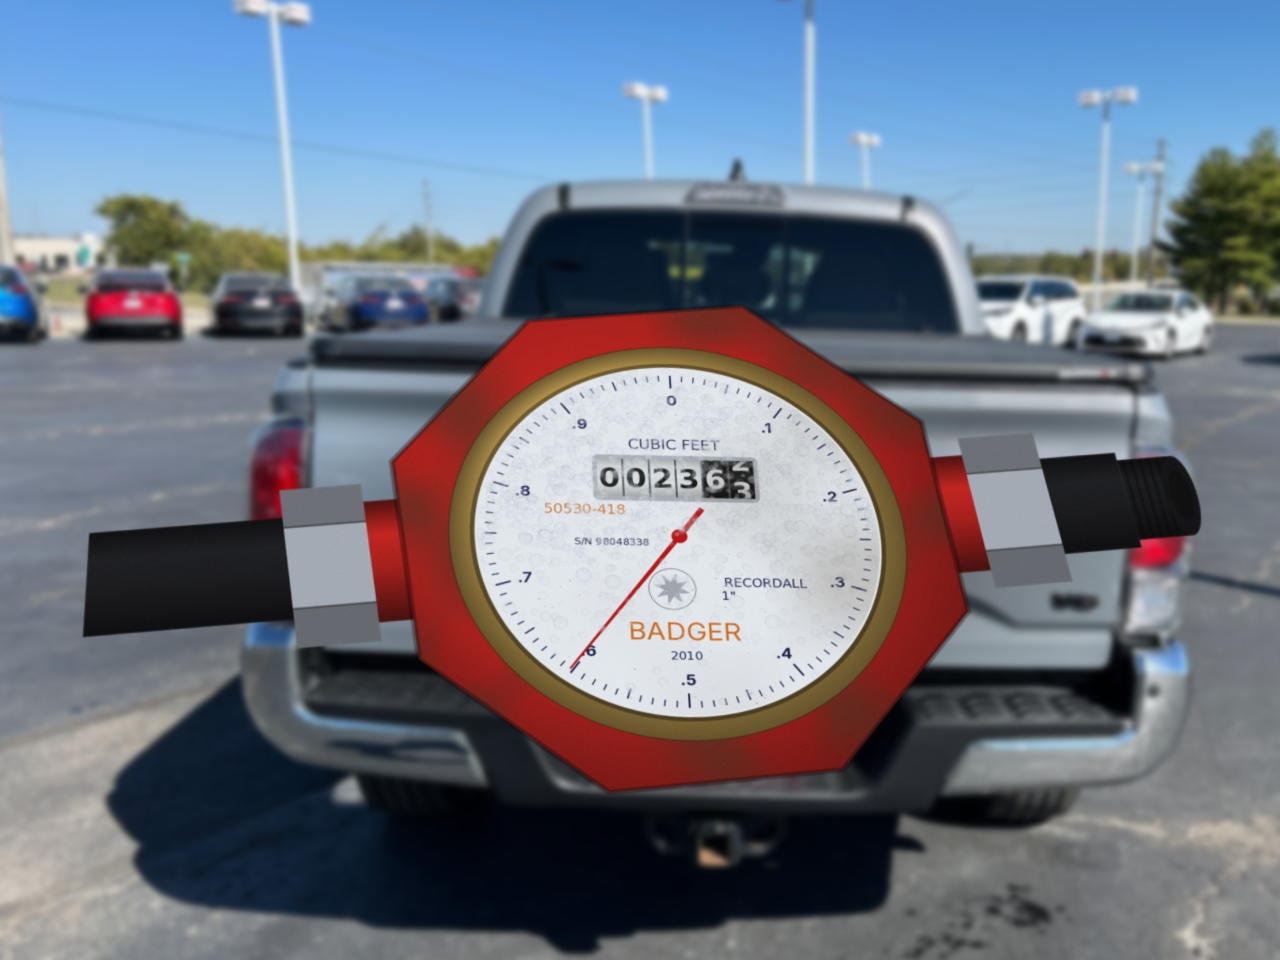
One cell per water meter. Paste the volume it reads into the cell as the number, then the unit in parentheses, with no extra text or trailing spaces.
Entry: 2362.60 (ft³)
